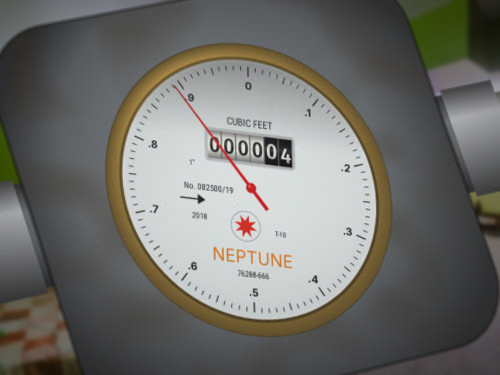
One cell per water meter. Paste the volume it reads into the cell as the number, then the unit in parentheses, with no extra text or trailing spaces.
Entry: 3.89 (ft³)
